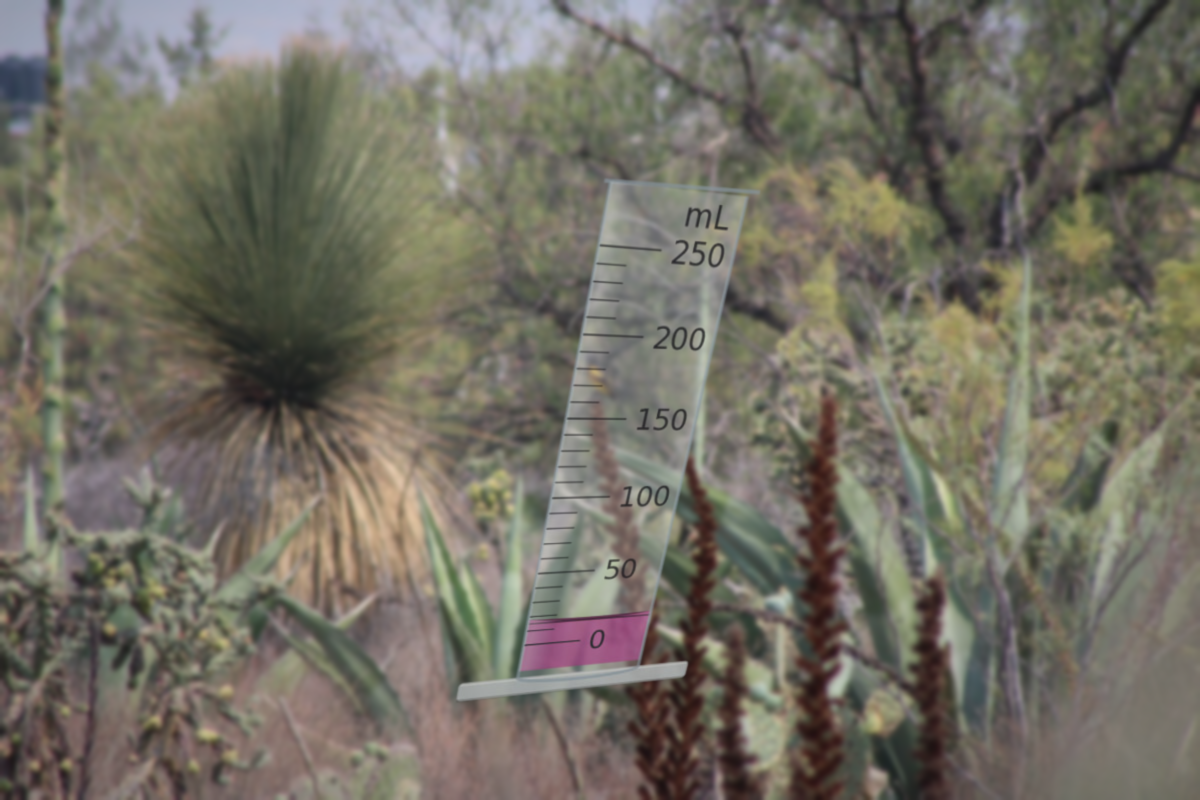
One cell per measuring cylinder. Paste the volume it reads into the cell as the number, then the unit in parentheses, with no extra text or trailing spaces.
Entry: 15 (mL)
